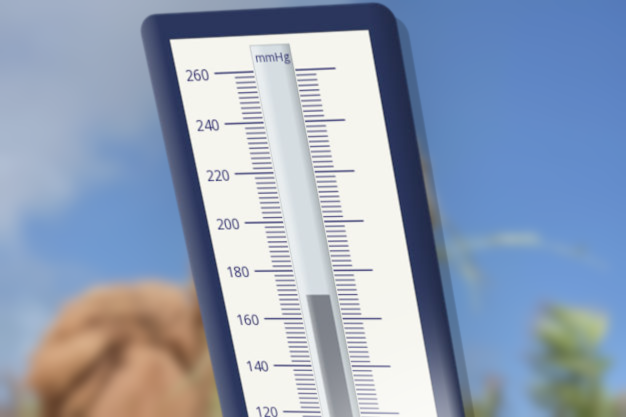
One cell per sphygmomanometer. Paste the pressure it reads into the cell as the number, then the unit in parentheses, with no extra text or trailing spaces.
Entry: 170 (mmHg)
